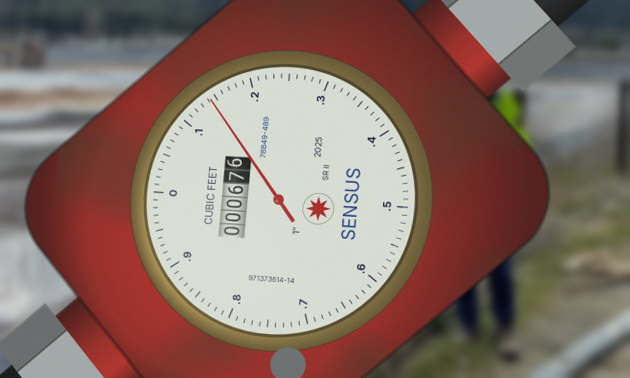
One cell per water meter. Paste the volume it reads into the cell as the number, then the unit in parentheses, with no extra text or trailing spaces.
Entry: 676.14 (ft³)
